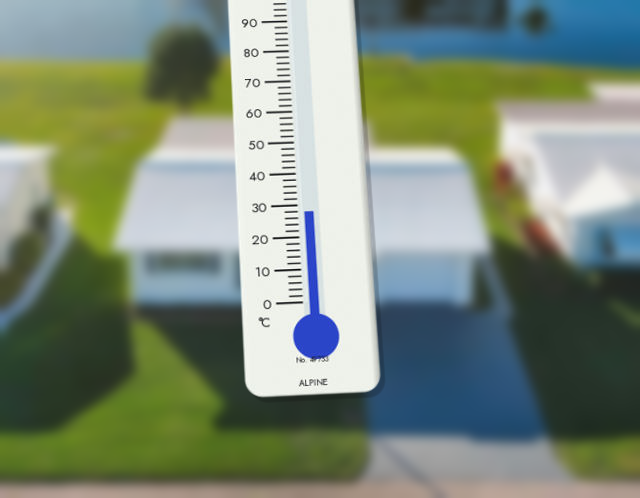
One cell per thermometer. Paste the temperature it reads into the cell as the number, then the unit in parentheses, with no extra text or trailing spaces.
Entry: 28 (°C)
